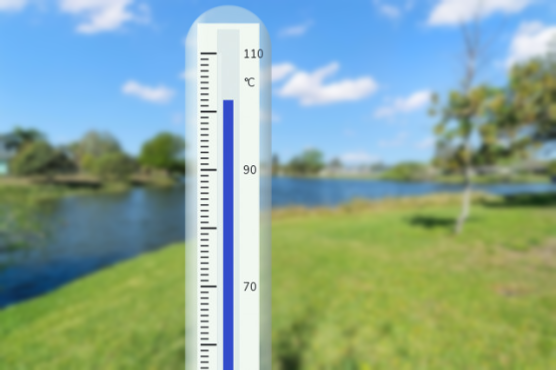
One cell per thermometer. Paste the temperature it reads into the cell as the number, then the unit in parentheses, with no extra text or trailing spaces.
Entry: 102 (°C)
